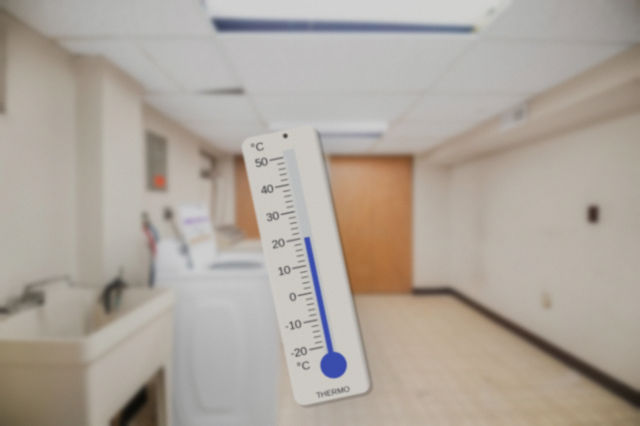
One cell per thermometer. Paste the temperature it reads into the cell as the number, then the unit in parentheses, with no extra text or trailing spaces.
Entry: 20 (°C)
